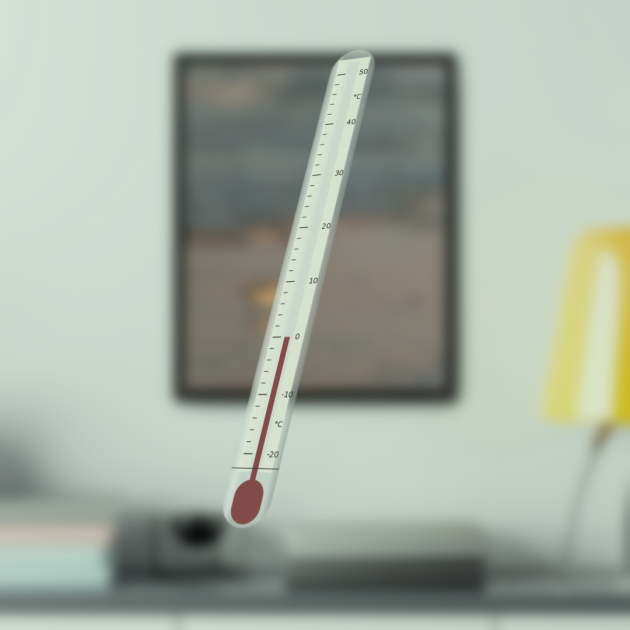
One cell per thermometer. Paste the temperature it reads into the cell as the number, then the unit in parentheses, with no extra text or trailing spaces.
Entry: 0 (°C)
